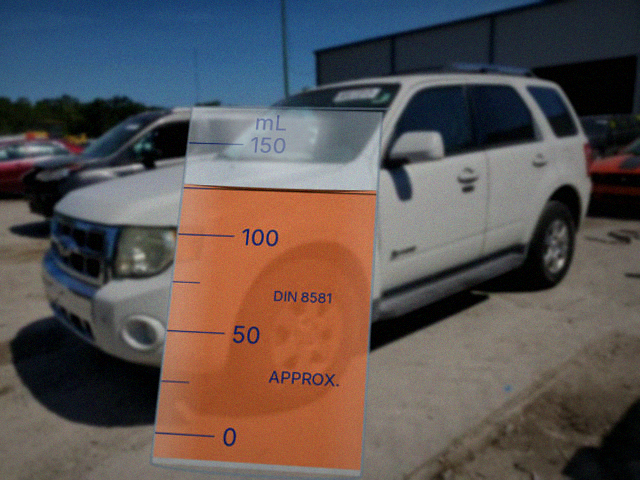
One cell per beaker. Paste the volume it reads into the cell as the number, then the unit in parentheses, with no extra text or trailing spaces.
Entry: 125 (mL)
